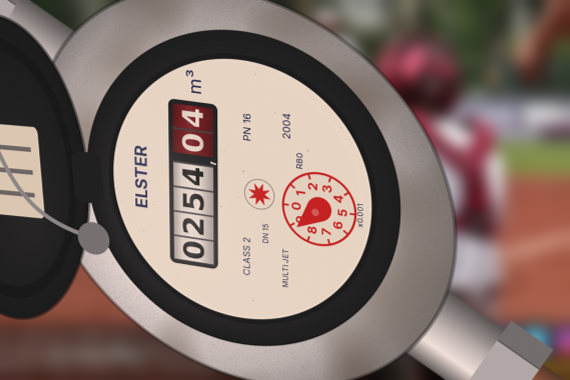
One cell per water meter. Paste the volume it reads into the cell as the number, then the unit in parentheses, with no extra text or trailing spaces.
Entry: 254.048 (m³)
